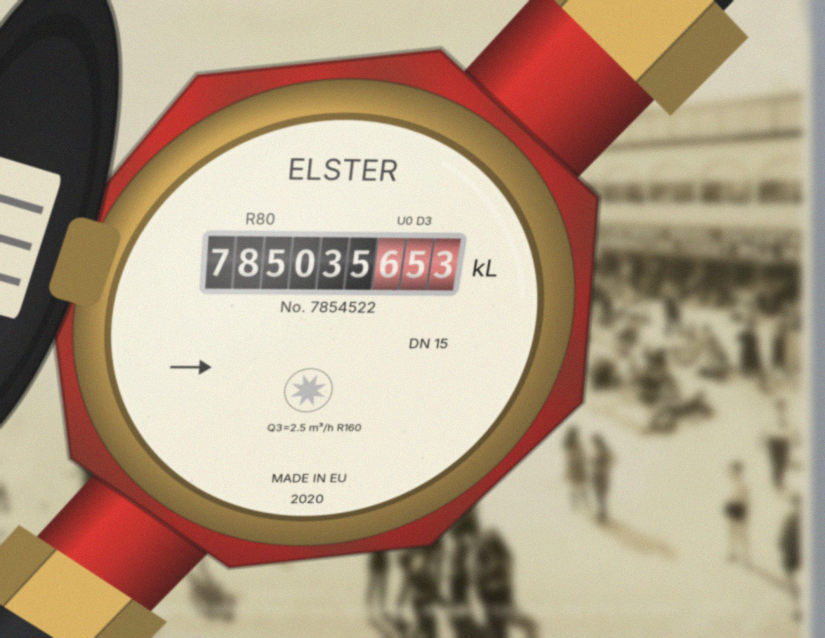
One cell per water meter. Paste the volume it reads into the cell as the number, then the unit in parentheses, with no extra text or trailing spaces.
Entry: 785035.653 (kL)
